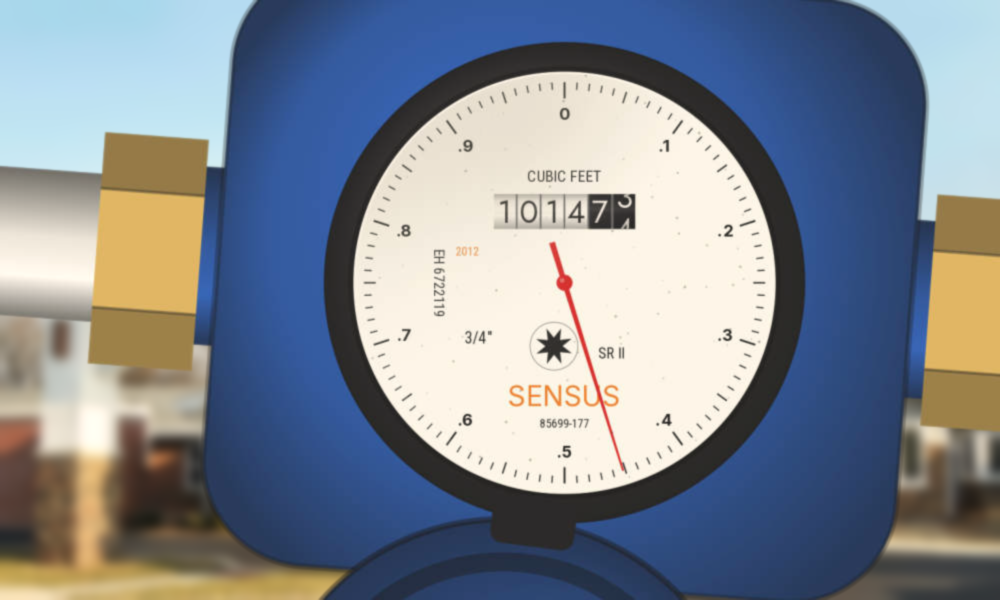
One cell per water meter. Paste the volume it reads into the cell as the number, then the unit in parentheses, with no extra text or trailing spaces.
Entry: 101473.45 (ft³)
